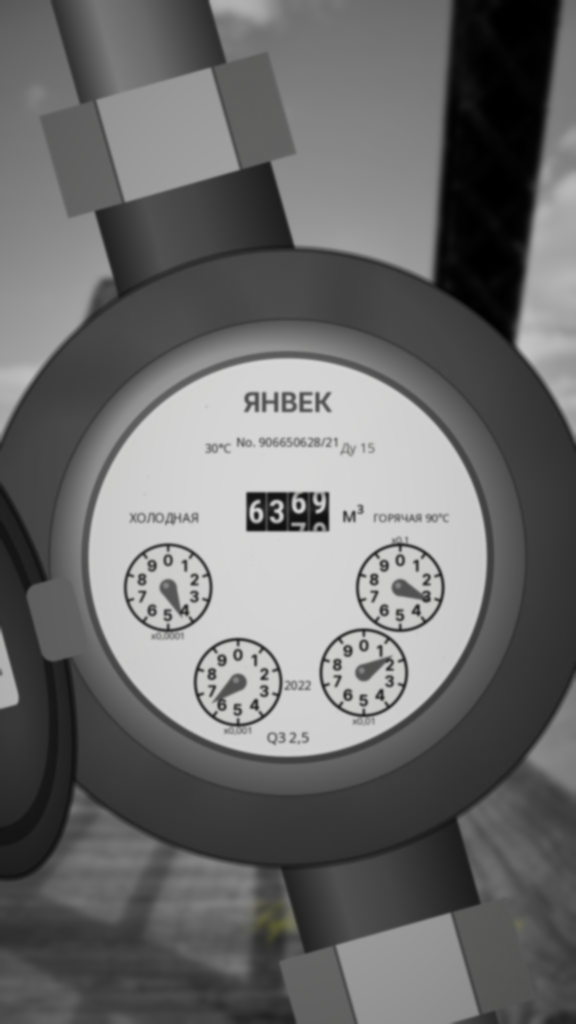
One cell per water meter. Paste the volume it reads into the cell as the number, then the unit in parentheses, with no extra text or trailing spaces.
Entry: 6369.3164 (m³)
